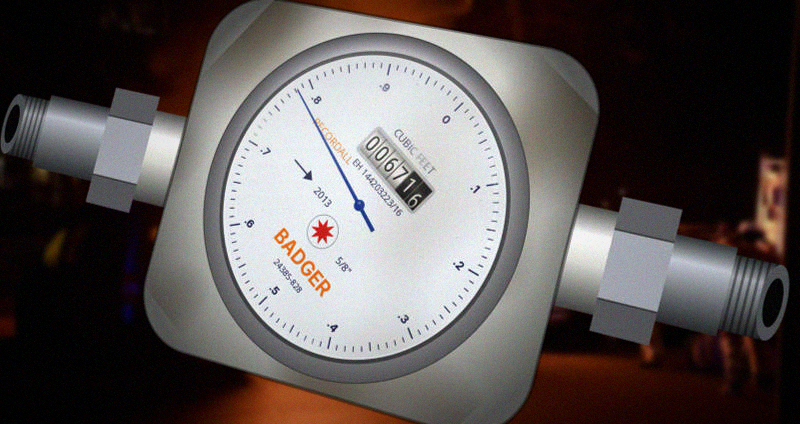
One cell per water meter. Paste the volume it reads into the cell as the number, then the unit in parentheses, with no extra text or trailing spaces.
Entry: 6715.78 (ft³)
